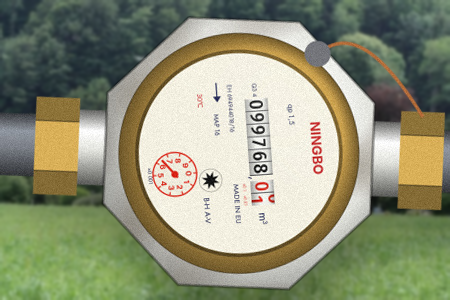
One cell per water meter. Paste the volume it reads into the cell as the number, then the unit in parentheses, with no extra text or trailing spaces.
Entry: 99768.006 (m³)
